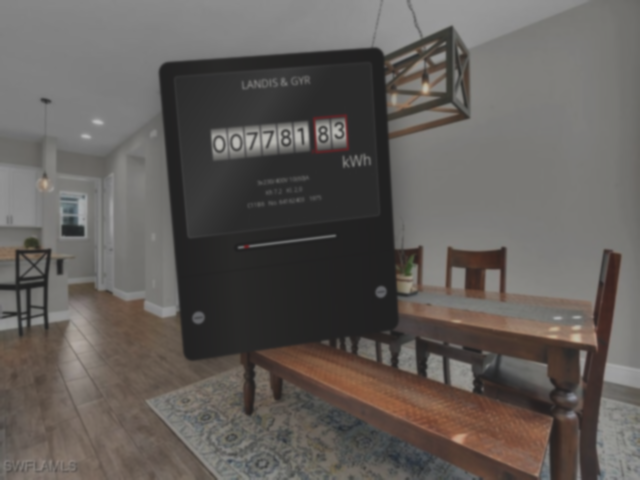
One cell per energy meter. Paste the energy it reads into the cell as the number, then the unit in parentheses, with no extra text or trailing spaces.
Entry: 7781.83 (kWh)
